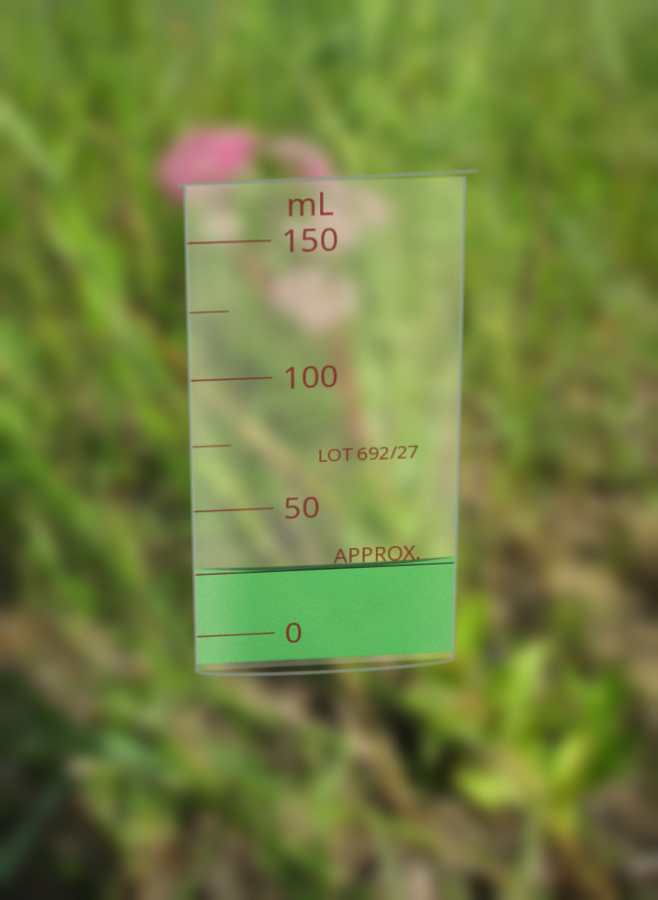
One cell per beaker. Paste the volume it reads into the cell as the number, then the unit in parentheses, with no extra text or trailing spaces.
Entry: 25 (mL)
